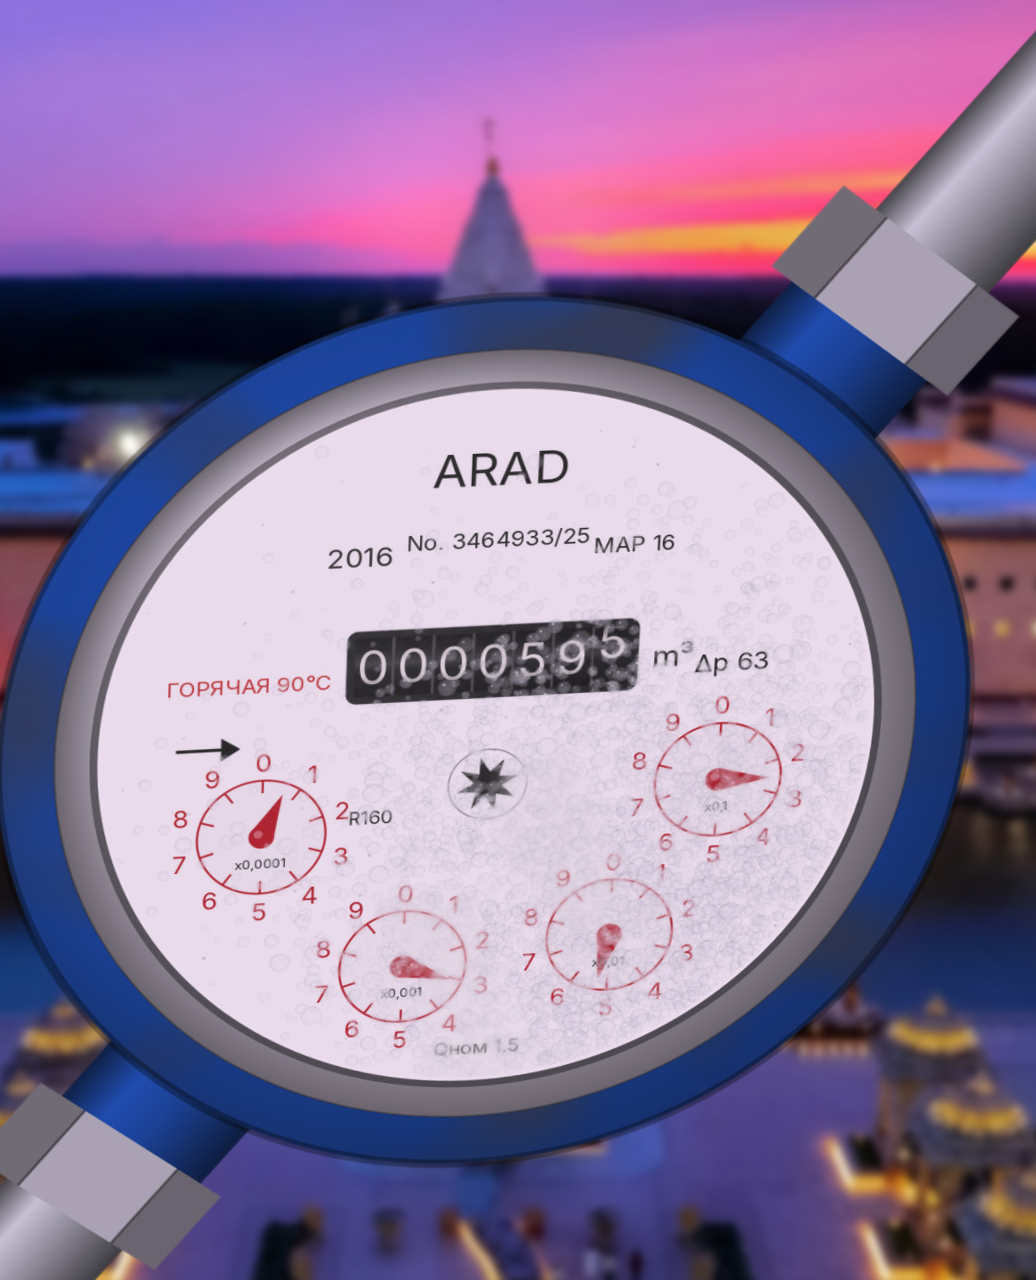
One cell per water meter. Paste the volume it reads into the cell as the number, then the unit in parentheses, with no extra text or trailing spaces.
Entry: 595.2530 (m³)
